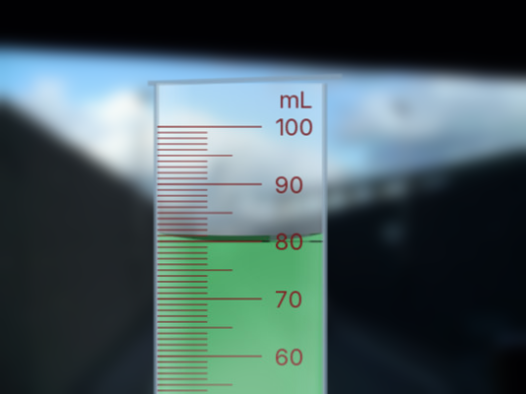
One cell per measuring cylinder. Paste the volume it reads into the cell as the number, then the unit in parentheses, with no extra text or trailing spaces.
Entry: 80 (mL)
